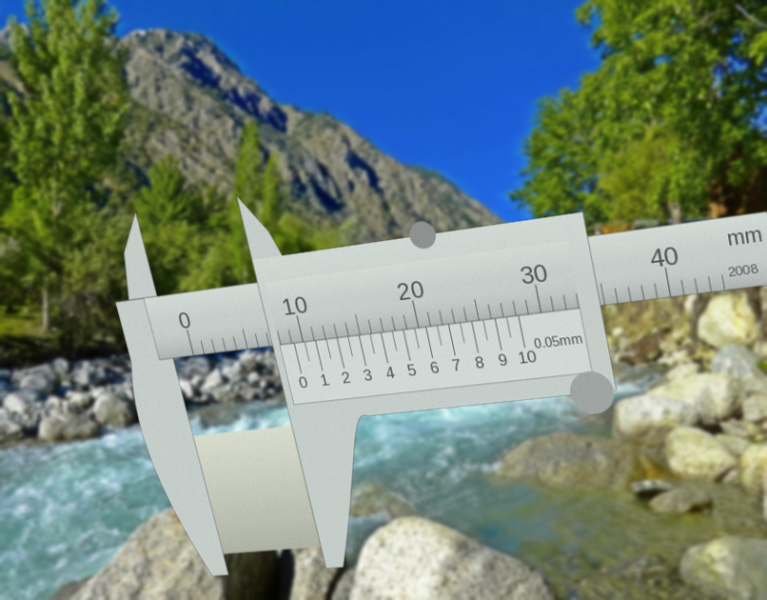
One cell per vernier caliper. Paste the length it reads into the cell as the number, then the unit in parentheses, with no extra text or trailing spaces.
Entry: 9.2 (mm)
